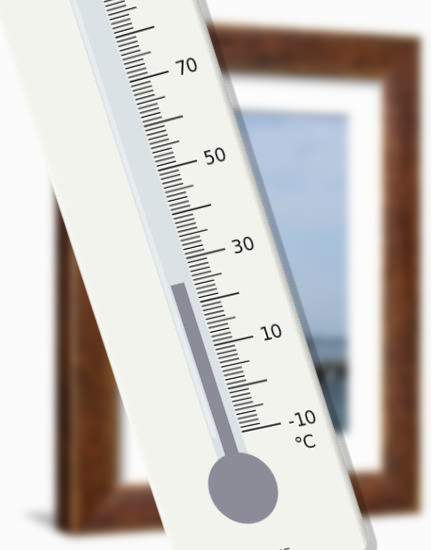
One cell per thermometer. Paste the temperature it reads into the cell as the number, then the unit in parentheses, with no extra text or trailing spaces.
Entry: 25 (°C)
